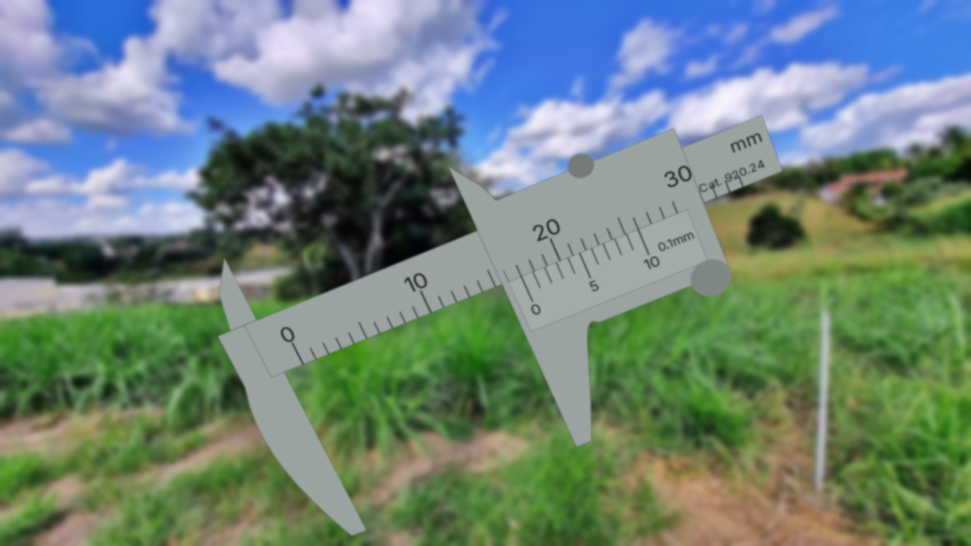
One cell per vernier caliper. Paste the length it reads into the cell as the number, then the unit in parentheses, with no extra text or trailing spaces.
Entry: 17.0 (mm)
